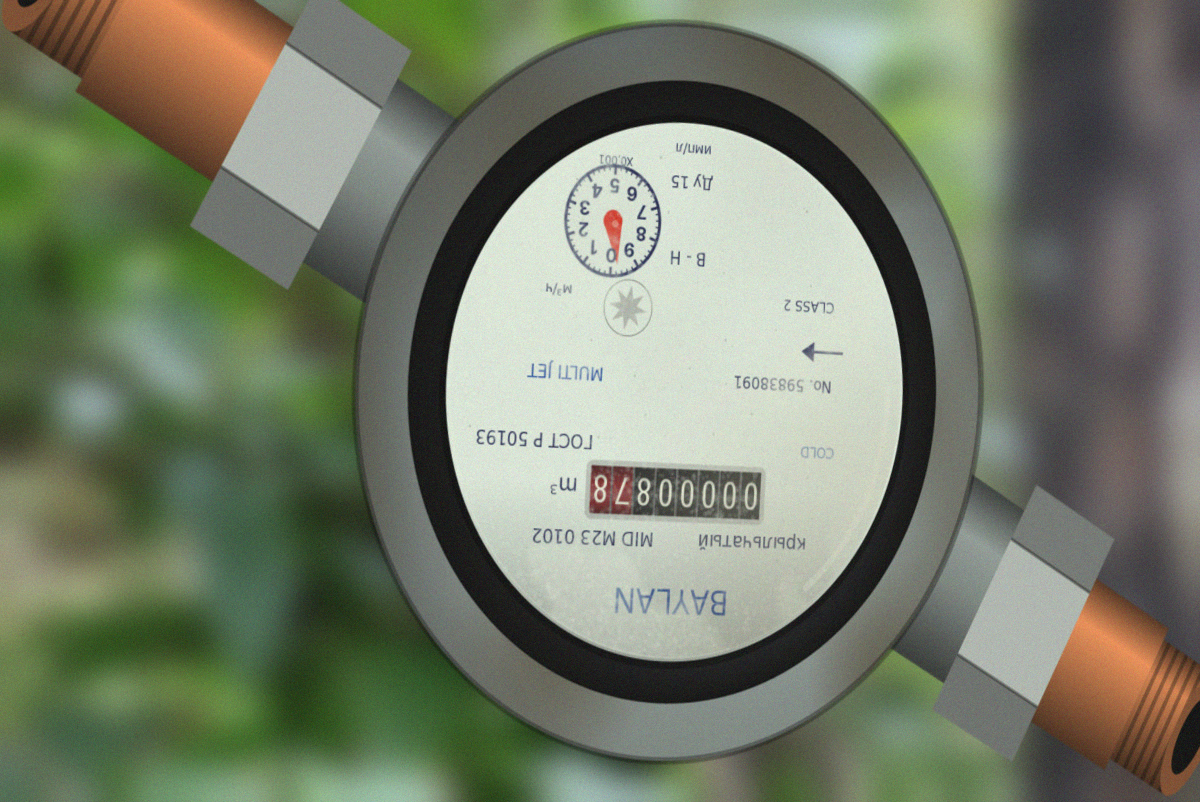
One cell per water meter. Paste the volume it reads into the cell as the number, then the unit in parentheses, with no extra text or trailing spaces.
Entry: 8.779 (m³)
